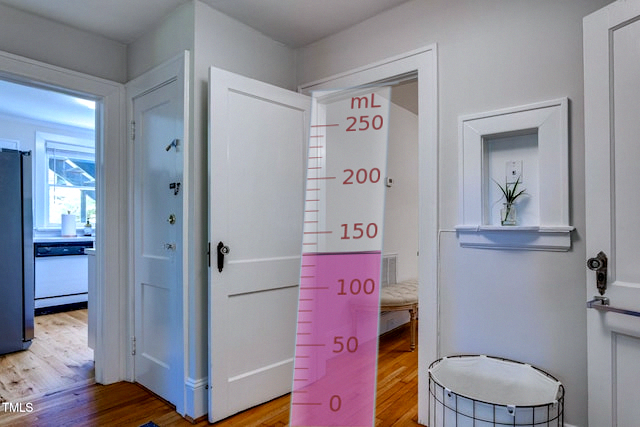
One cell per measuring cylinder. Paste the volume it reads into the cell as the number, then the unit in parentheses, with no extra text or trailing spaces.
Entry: 130 (mL)
